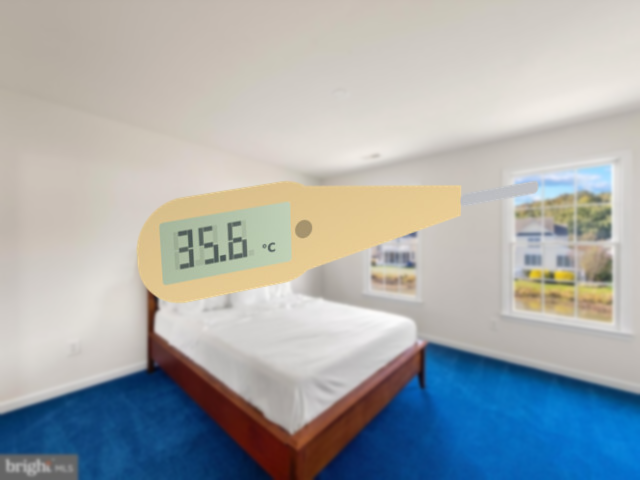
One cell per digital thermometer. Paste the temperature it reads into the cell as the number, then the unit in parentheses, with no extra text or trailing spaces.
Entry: 35.6 (°C)
